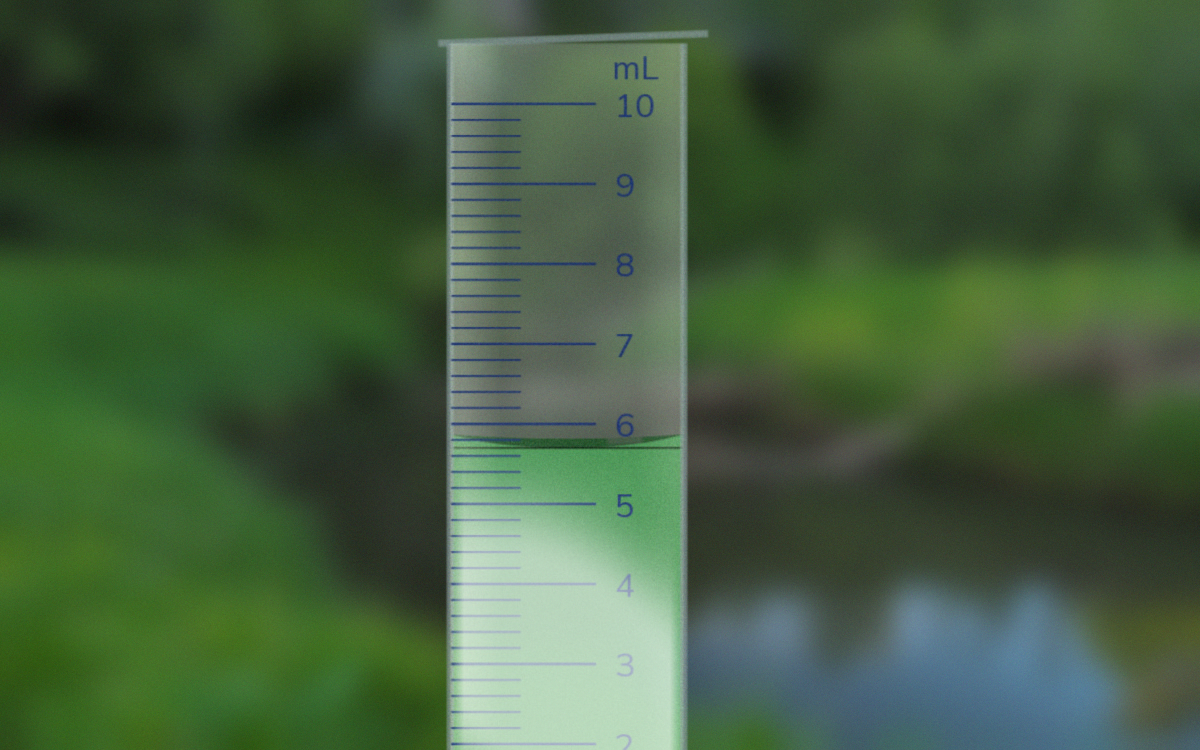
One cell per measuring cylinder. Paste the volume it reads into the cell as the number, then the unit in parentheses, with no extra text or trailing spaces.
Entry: 5.7 (mL)
